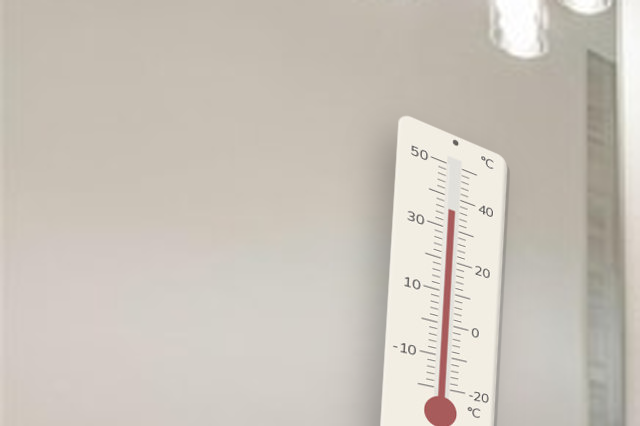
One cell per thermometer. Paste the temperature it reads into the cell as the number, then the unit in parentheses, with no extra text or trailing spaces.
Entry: 36 (°C)
